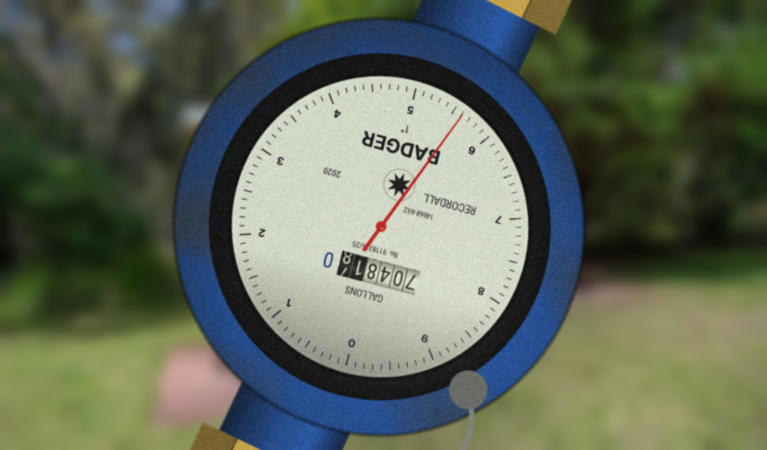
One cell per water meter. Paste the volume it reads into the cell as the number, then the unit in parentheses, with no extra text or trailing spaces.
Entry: 7048175.6 (gal)
